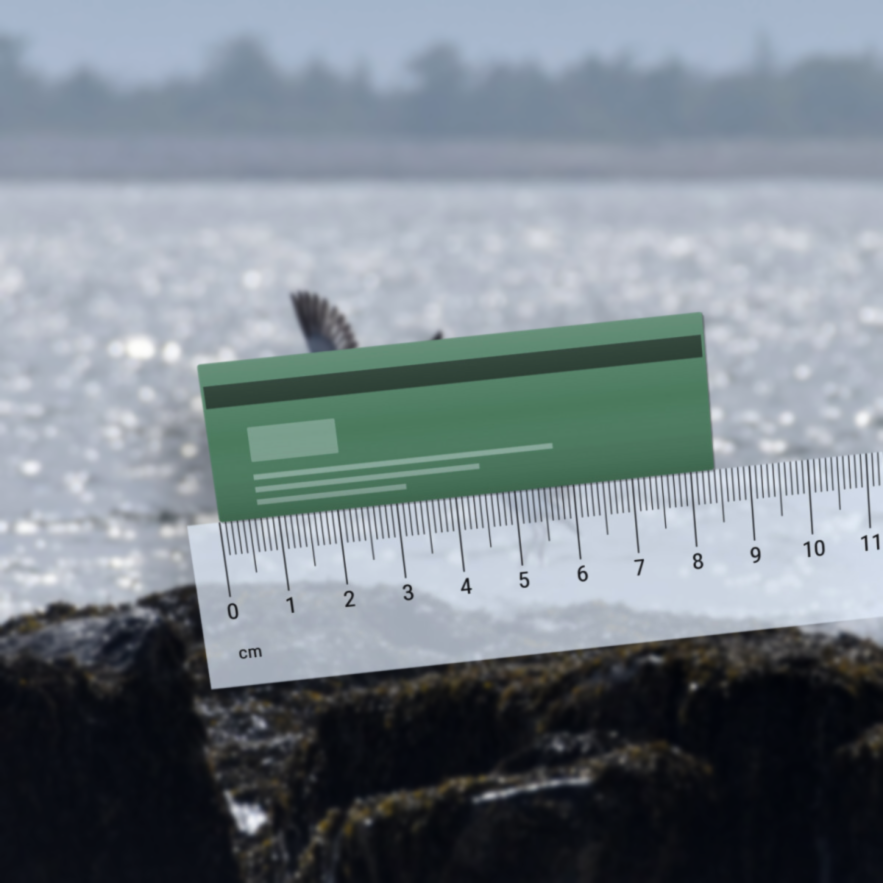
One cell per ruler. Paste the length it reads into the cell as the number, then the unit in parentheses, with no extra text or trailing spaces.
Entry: 8.4 (cm)
